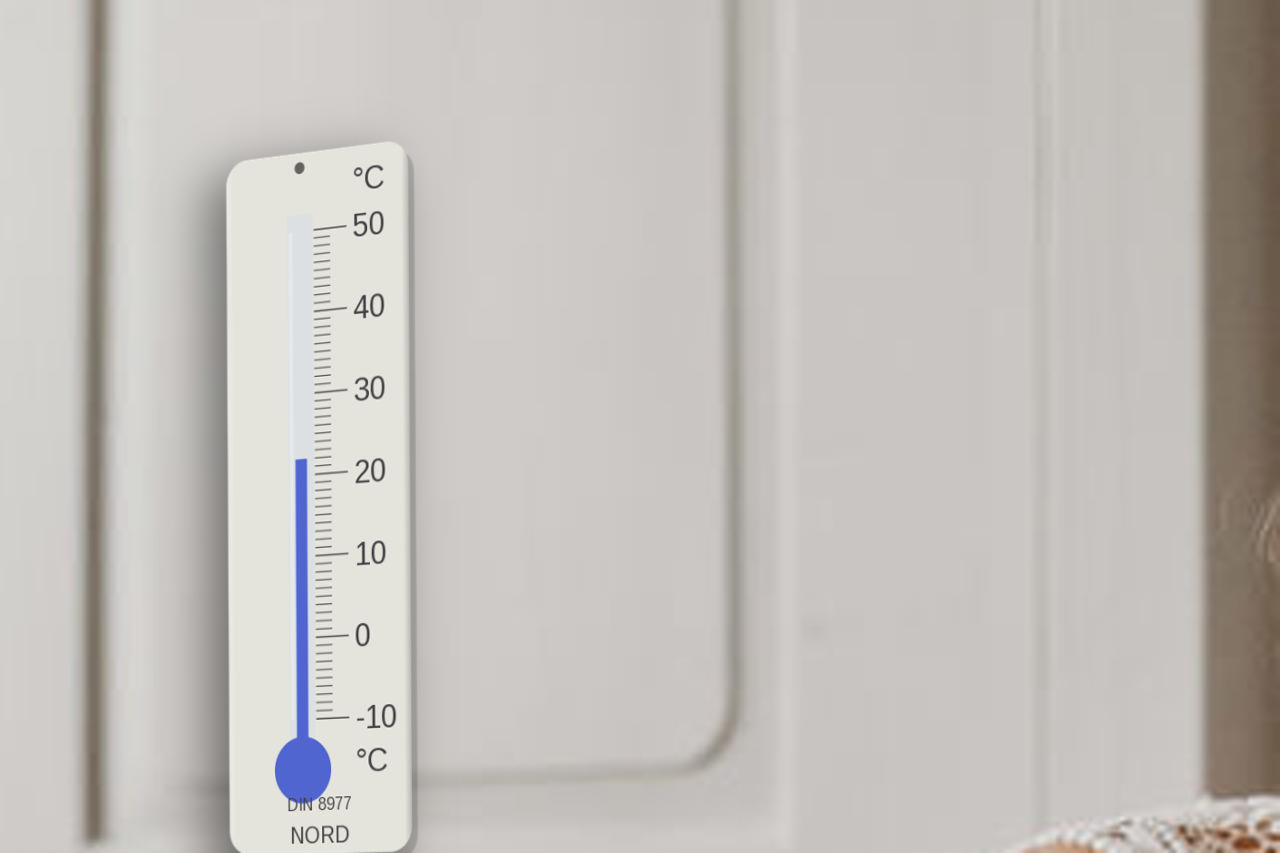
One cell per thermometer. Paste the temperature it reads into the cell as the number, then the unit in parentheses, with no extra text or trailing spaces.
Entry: 22 (°C)
